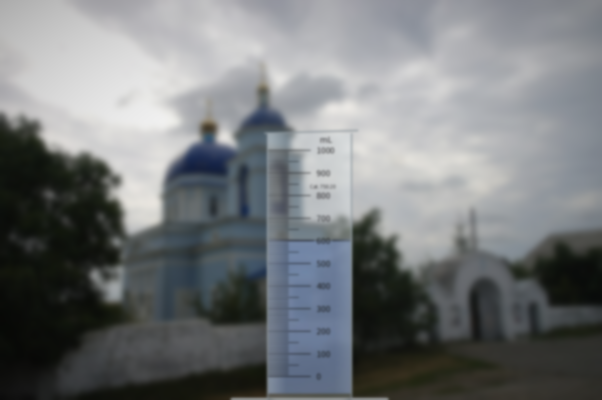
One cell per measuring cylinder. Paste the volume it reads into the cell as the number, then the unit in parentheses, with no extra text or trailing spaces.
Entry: 600 (mL)
